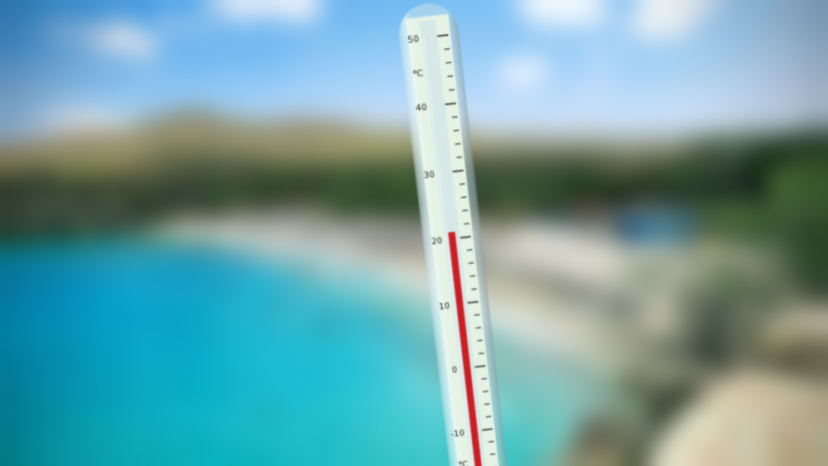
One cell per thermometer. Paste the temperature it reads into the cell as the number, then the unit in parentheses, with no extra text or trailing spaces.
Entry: 21 (°C)
